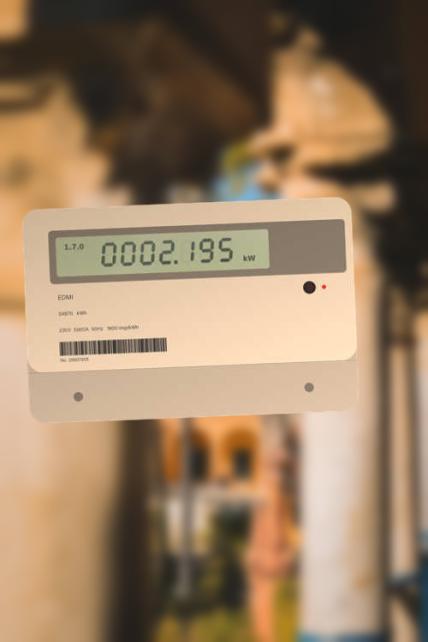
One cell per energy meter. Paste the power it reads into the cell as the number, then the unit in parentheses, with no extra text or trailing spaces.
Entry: 2.195 (kW)
